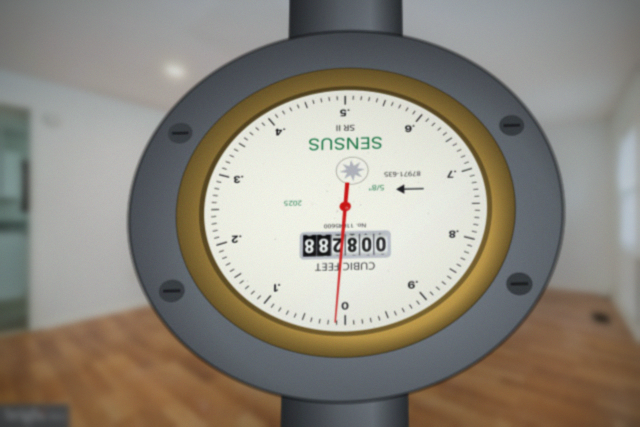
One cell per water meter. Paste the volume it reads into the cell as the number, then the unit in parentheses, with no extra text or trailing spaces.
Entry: 8288.01 (ft³)
